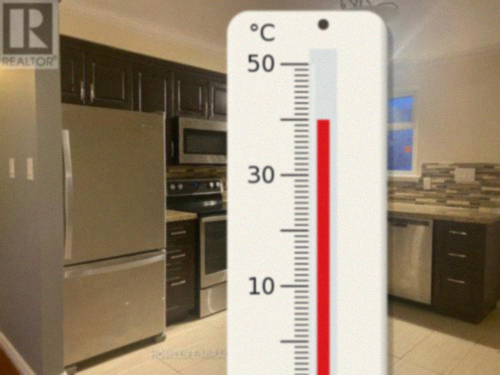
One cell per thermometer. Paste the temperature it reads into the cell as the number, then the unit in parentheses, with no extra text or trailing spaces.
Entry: 40 (°C)
